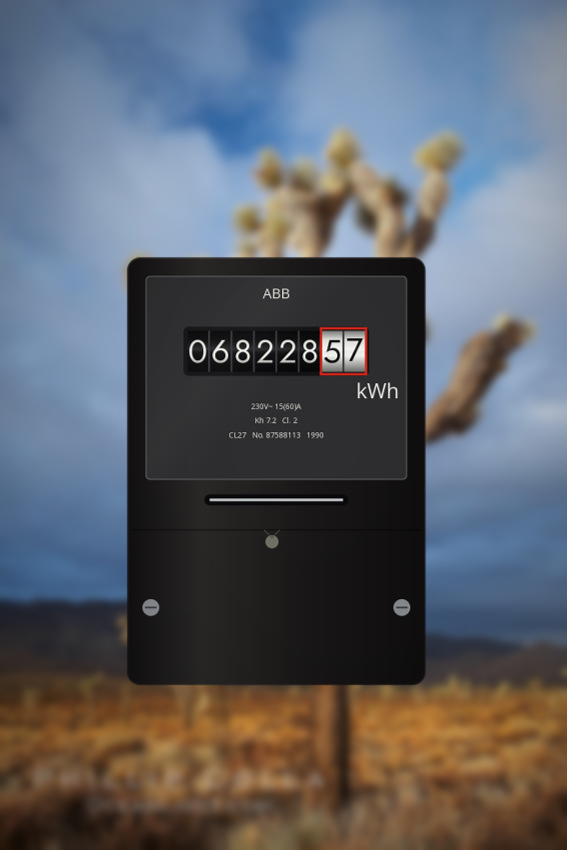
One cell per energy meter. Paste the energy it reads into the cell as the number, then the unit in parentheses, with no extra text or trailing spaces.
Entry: 68228.57 (kWh)
